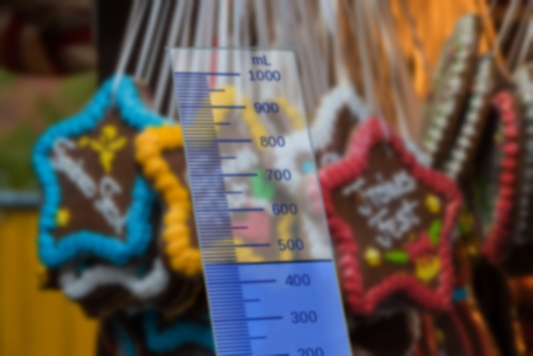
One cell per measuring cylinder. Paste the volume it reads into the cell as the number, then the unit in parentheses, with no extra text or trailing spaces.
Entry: 450 (mL)
